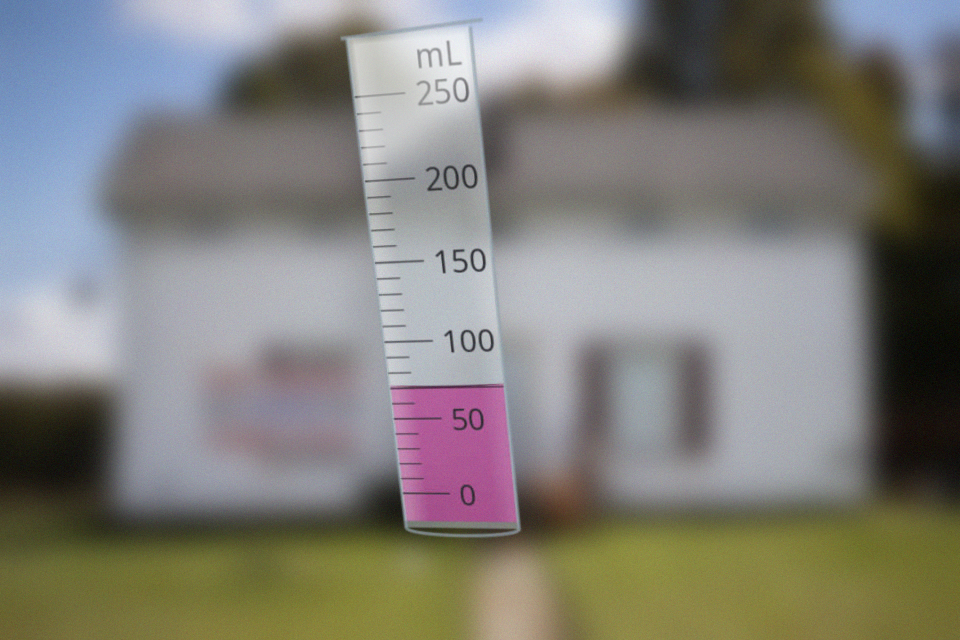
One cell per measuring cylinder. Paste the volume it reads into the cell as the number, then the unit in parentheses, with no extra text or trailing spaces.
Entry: 70 (mL)
